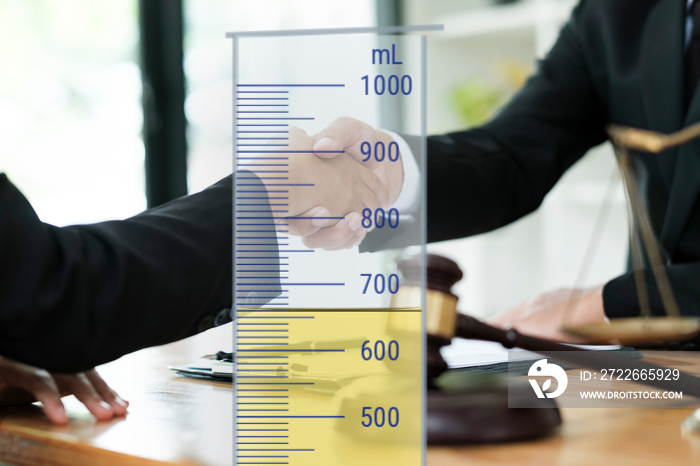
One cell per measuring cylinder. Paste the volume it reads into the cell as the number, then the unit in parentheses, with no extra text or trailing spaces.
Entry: 660 (mL)
